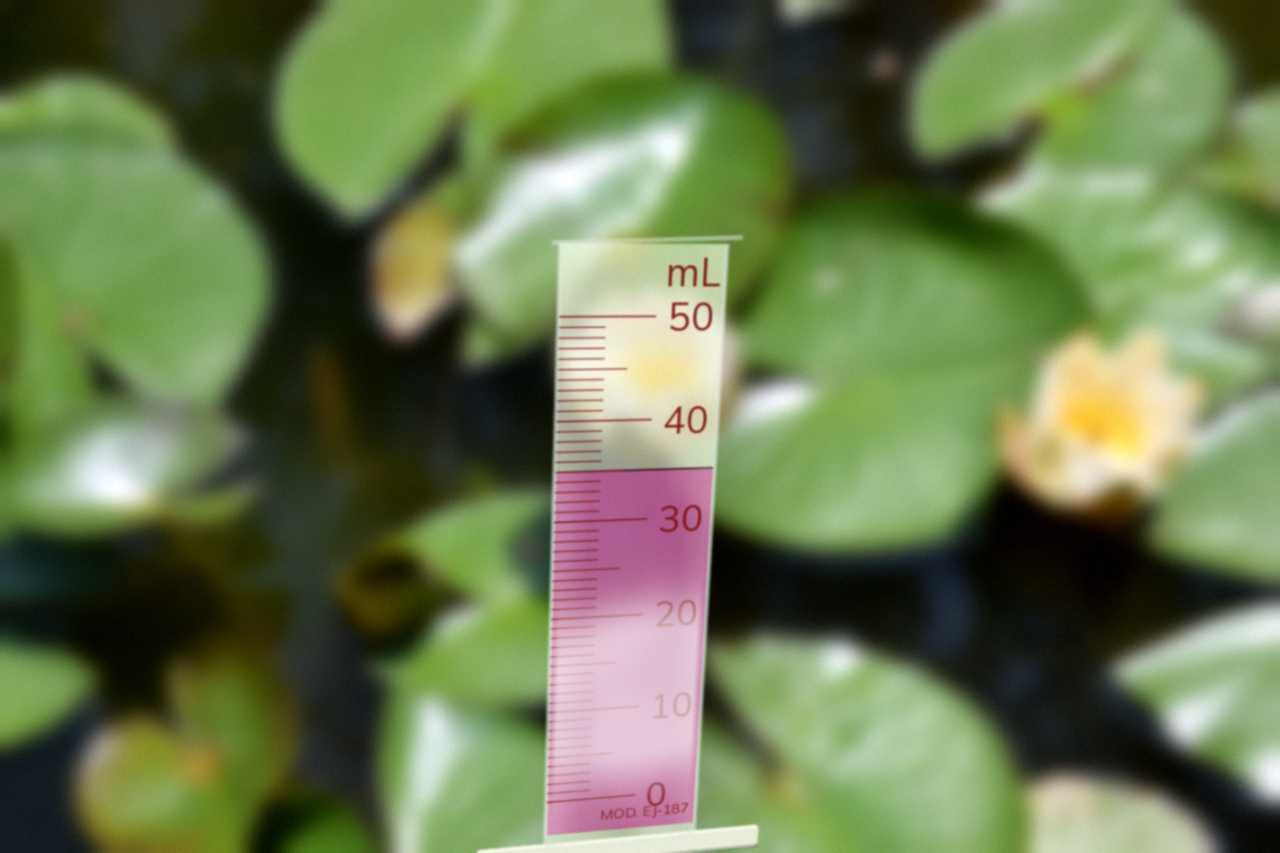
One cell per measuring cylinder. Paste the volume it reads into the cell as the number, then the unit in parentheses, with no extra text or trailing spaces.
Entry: 35 (mL)
